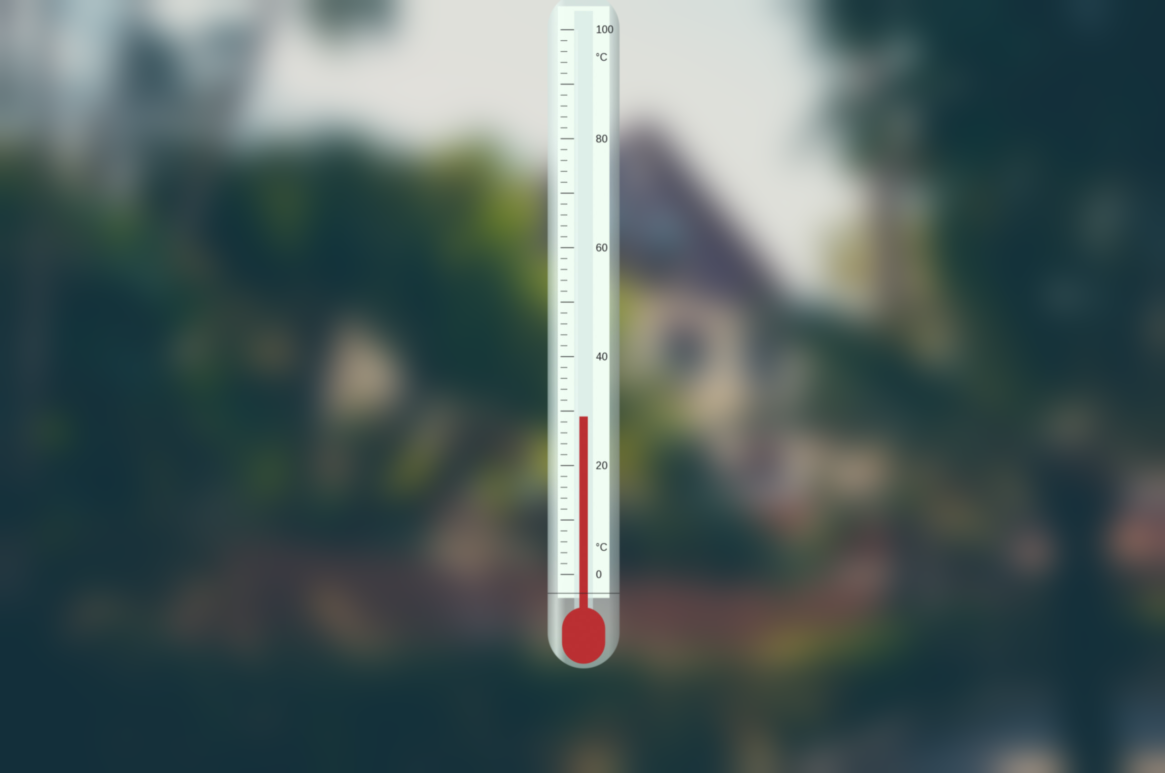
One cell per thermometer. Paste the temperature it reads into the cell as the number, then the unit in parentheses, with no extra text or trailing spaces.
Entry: 29 (°C)
